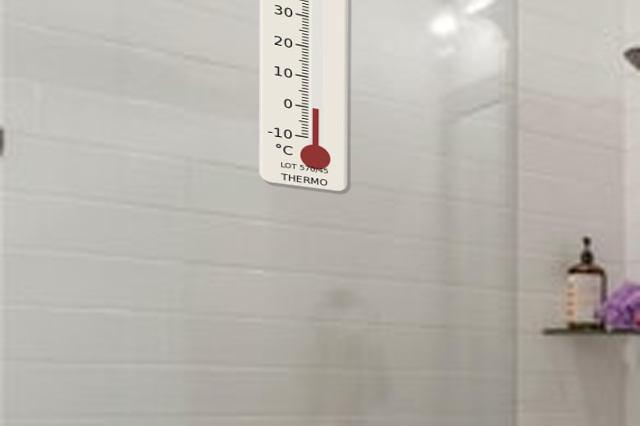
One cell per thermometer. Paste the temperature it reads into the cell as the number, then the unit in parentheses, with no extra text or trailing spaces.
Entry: 0 (°C)
